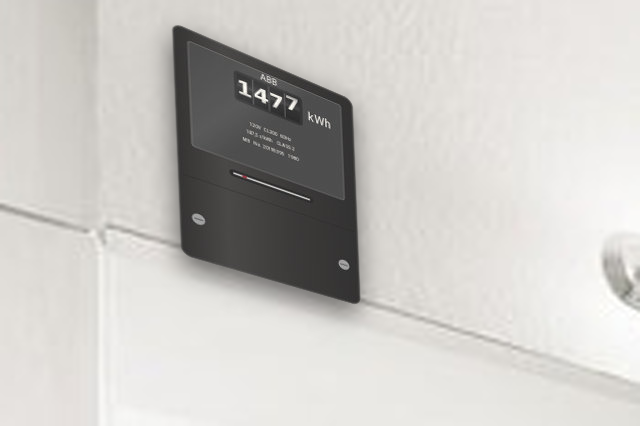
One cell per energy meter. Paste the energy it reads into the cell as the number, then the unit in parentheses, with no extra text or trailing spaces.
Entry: 1477 (kWh)
